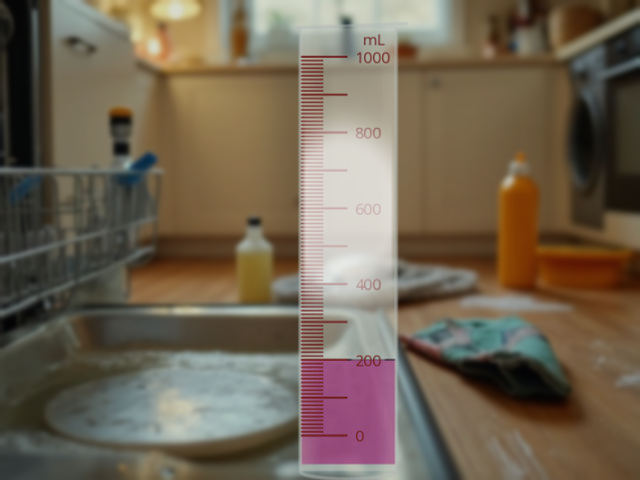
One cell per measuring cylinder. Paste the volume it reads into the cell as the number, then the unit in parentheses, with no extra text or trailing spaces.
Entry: 200 (mL)
